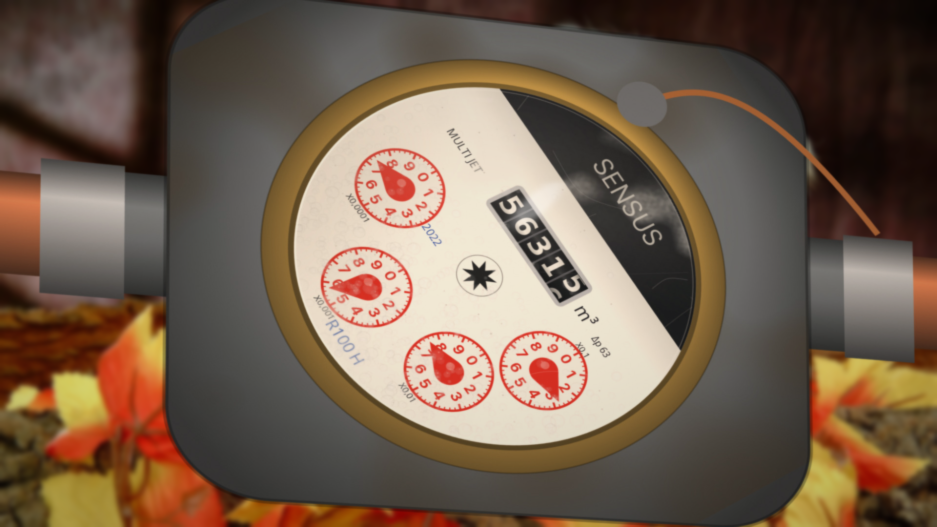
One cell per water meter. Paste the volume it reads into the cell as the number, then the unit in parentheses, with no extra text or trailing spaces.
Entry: 56315.2757 (m³)
